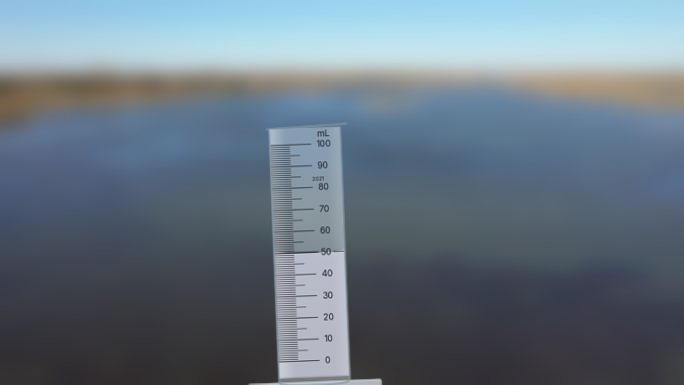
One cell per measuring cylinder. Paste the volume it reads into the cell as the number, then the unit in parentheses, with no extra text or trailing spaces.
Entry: 50 (mL)
